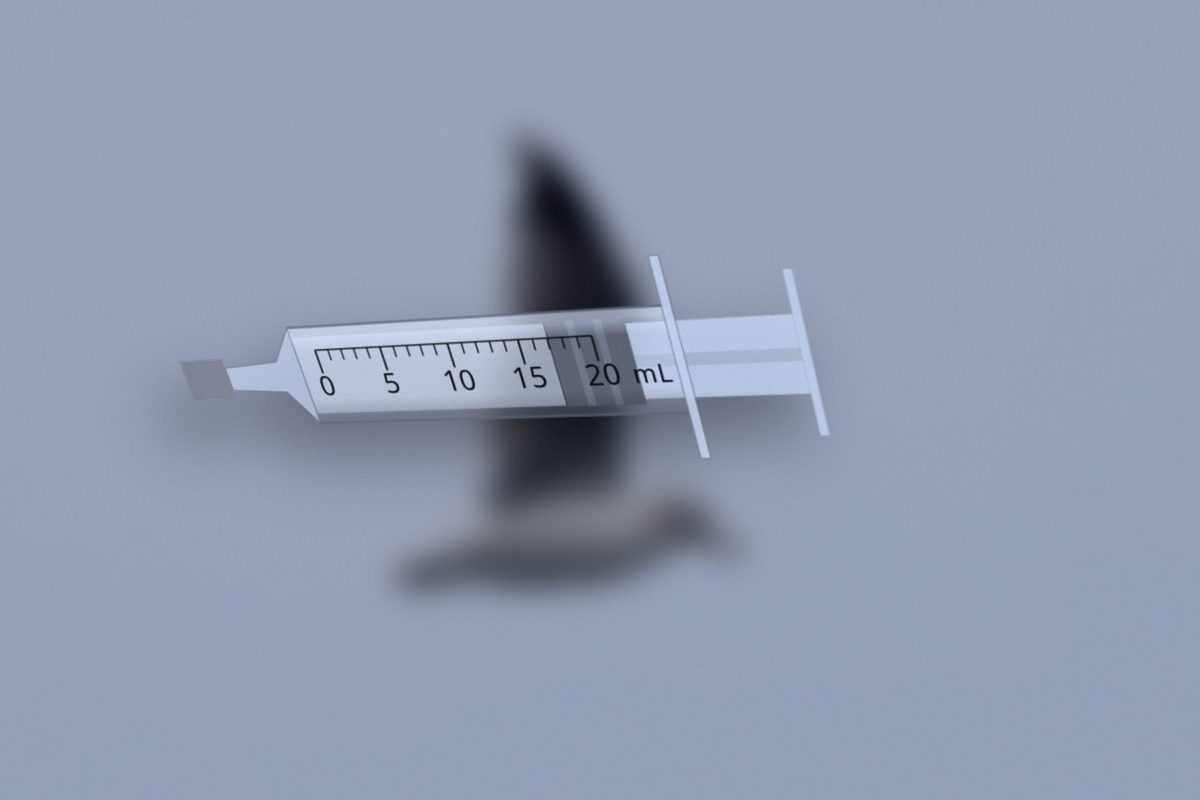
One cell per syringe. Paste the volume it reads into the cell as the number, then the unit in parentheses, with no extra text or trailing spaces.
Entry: 17 (mL)
